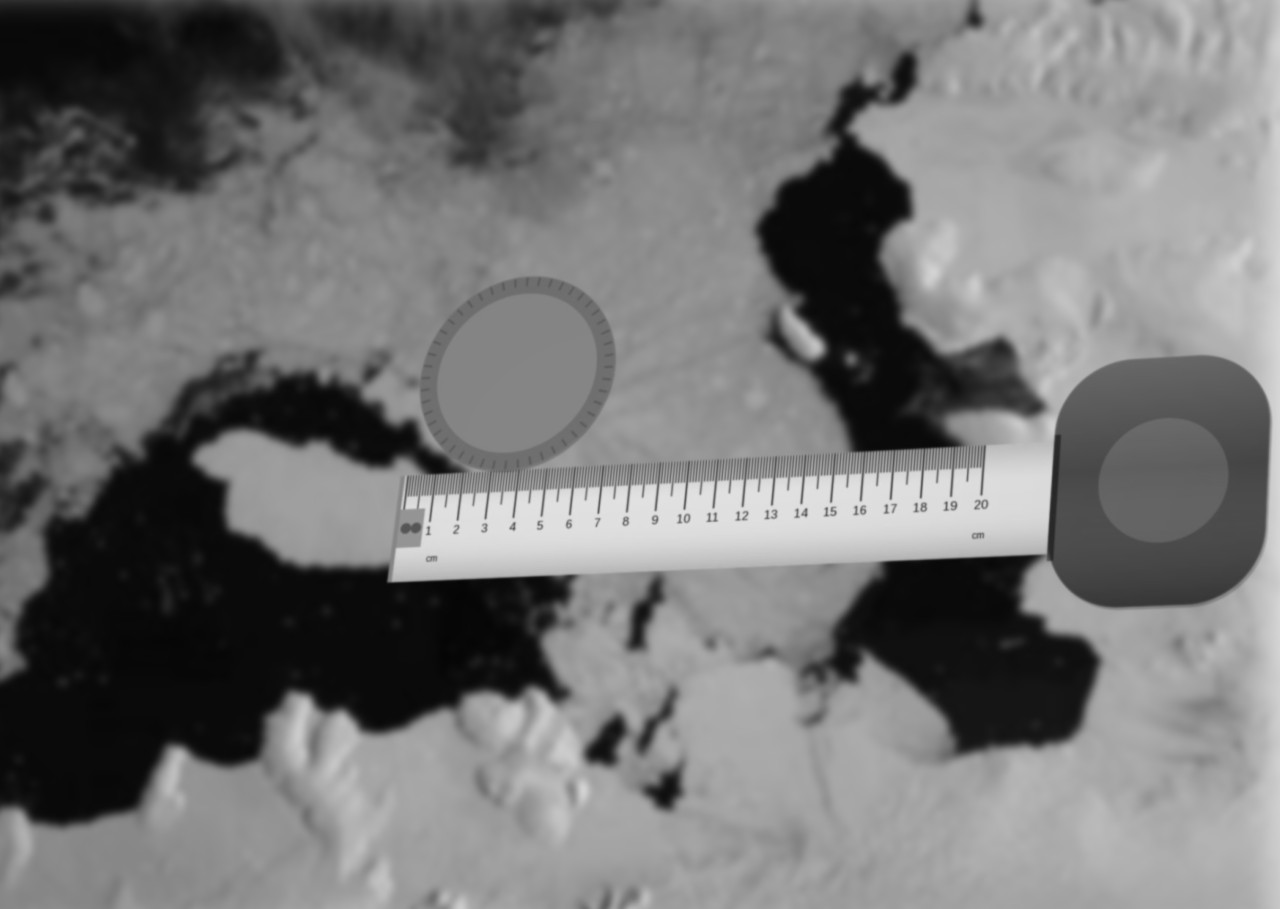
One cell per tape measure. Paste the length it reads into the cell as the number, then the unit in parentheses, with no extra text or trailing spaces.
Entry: 7 (cm)
